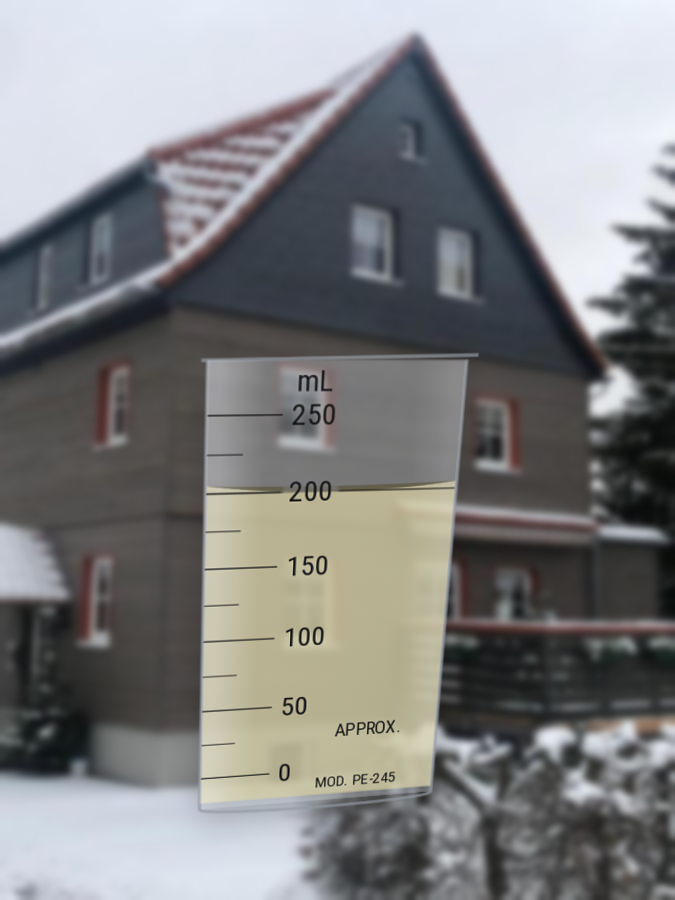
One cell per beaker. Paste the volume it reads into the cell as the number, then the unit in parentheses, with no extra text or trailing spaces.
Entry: 200 (mL)
